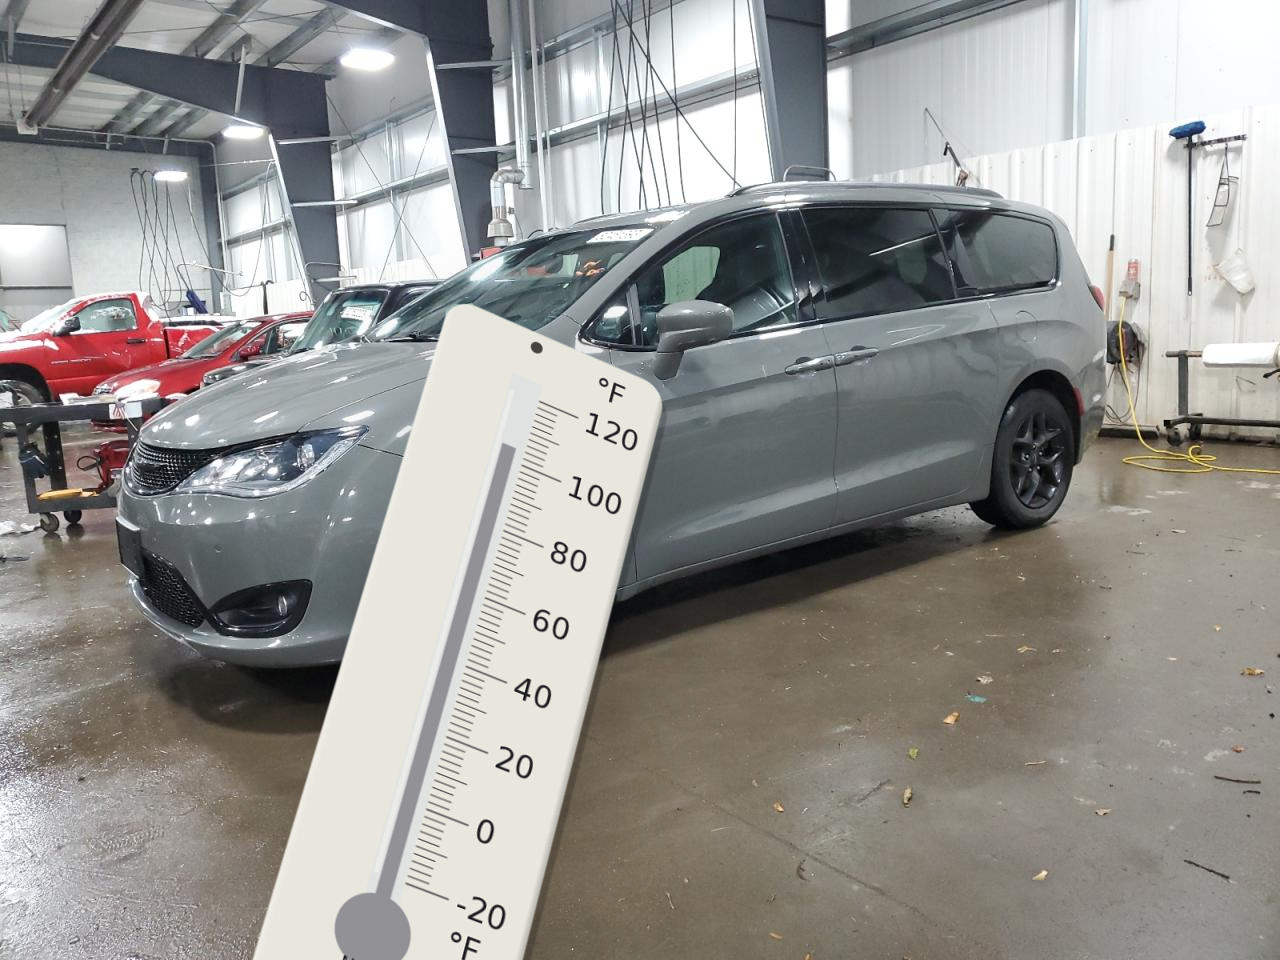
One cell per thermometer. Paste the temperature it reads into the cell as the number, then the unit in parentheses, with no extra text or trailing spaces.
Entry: 104 (°F)
